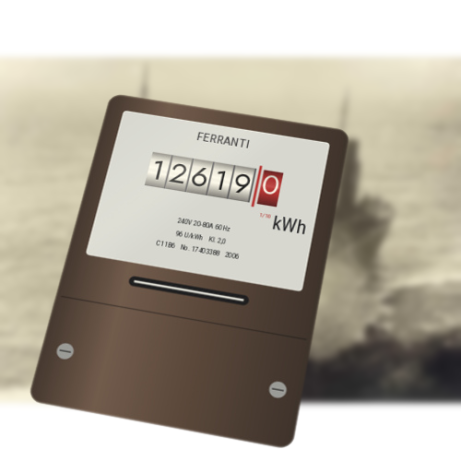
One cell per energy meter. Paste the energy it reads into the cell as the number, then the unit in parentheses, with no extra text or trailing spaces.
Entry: 12619.0 (kWh)
